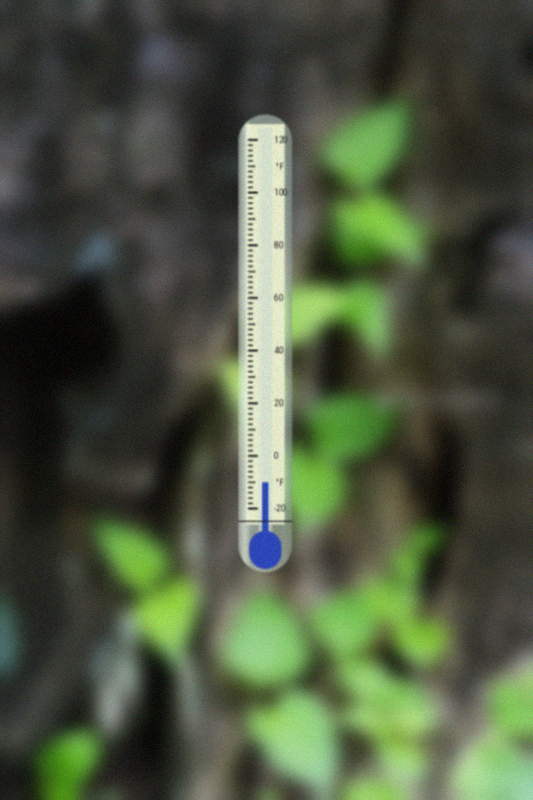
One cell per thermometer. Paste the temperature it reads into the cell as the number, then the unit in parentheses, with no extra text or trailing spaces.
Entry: -10 (°F)
